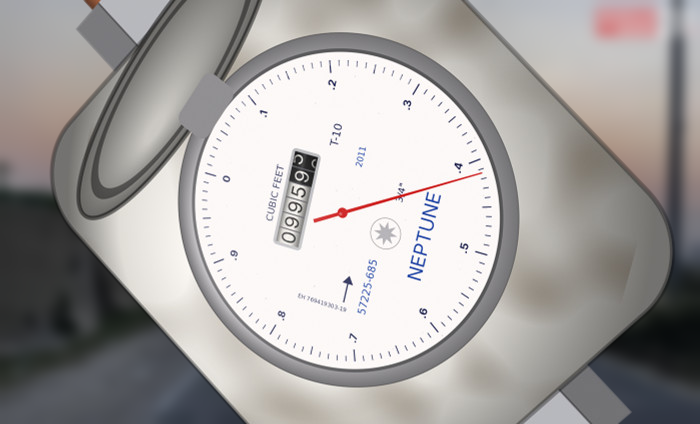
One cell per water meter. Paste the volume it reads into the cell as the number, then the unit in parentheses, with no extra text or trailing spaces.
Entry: 99595.41 (ft³)
